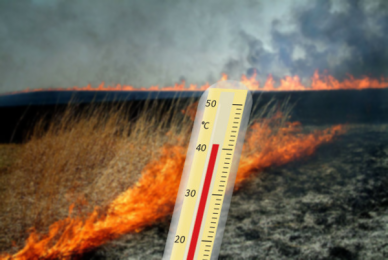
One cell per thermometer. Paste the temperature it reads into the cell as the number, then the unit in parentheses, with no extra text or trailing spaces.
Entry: 41 (°C)
